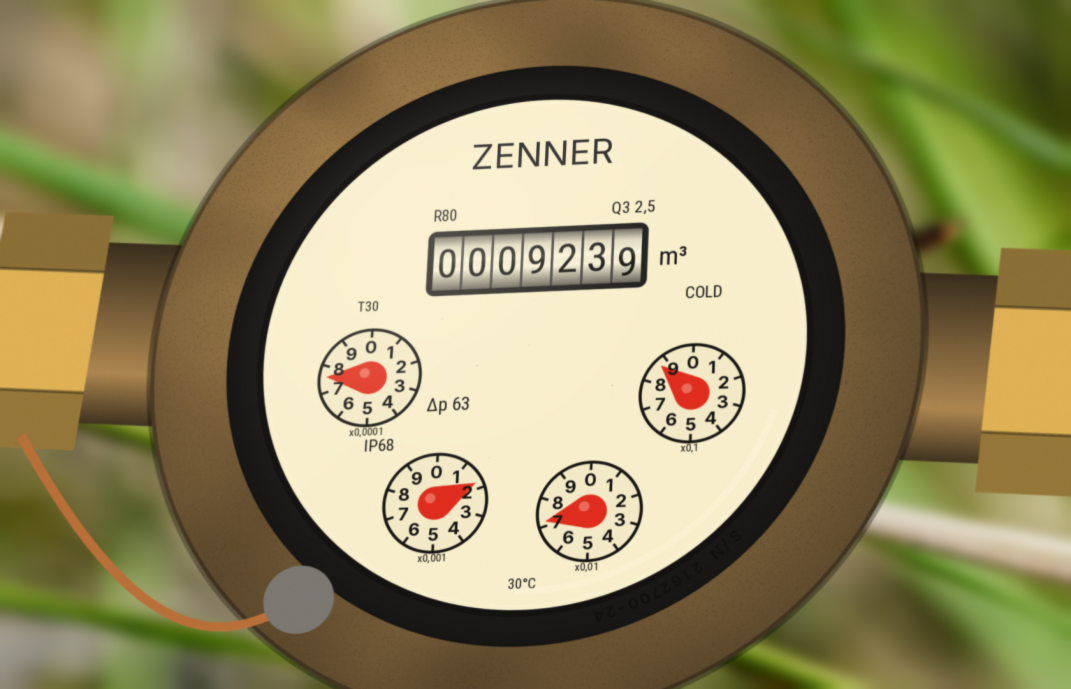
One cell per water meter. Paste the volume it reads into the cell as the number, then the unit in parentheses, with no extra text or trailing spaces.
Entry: 9238.8717 (m³)
